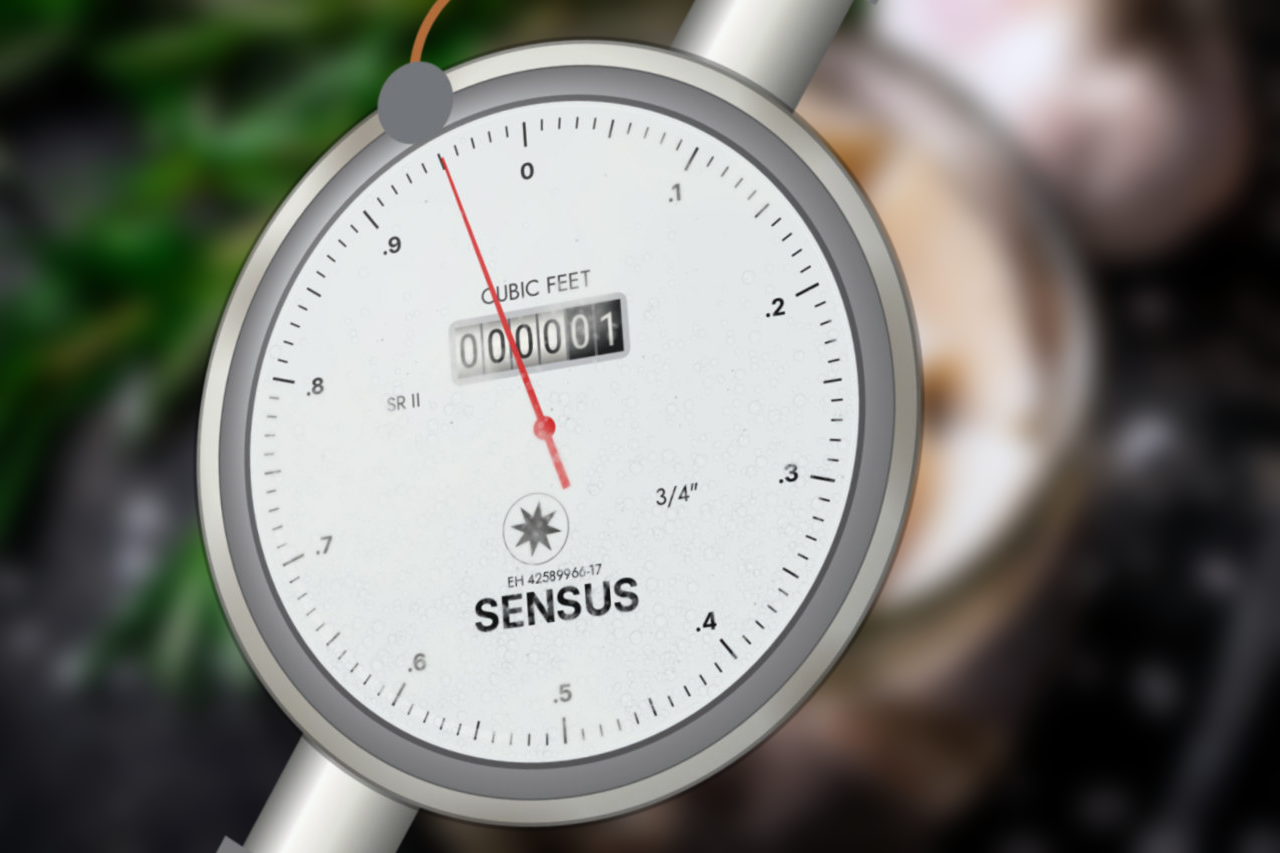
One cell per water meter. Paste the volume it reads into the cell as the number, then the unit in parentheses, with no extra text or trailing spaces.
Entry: 0.95 (ft³)
